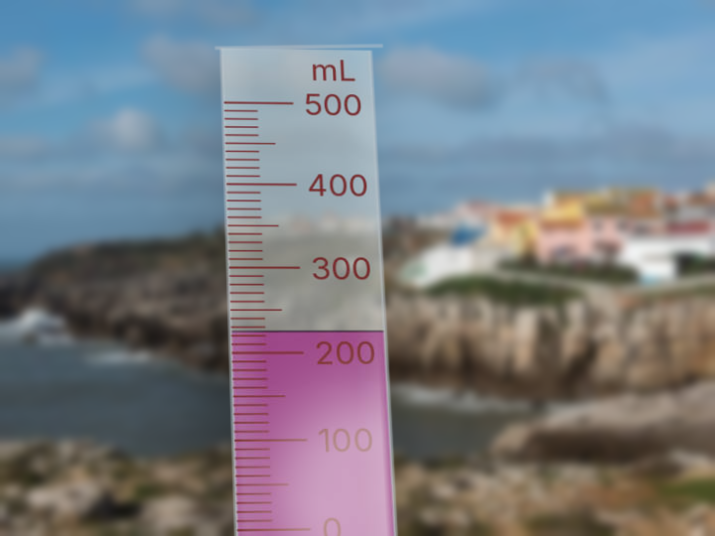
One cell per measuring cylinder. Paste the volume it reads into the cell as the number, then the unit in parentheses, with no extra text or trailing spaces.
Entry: 225 (mL)
